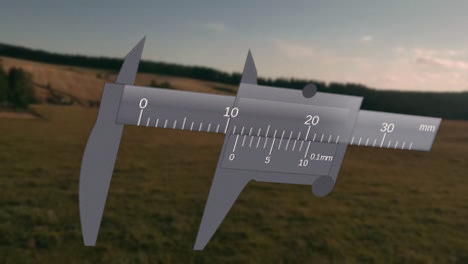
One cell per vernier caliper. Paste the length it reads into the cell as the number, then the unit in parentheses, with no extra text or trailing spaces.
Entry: 11.6 (mm)
